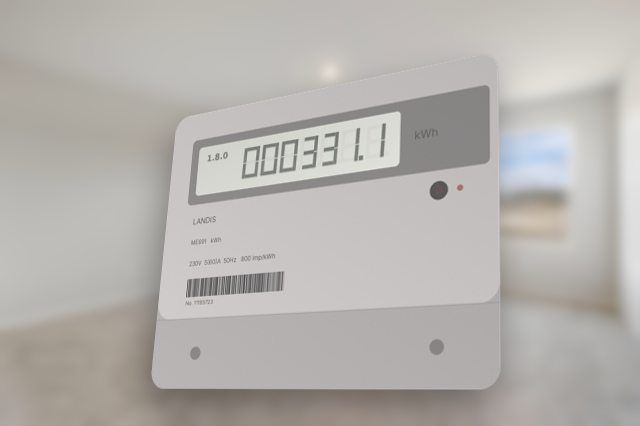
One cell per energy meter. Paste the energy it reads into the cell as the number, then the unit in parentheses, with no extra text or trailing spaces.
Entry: 331.1 (kWh)
